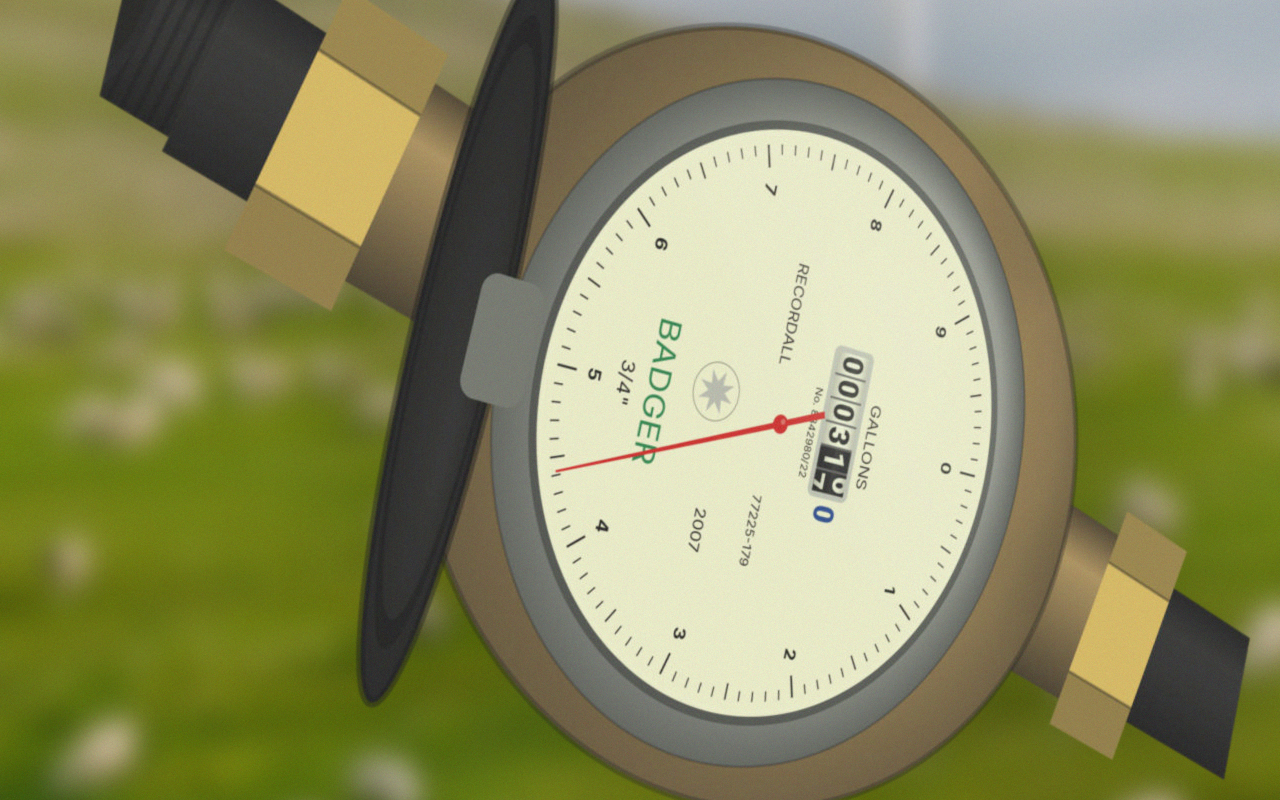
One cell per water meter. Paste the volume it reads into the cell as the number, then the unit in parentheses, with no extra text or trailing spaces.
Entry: 3164.4 (gal)
